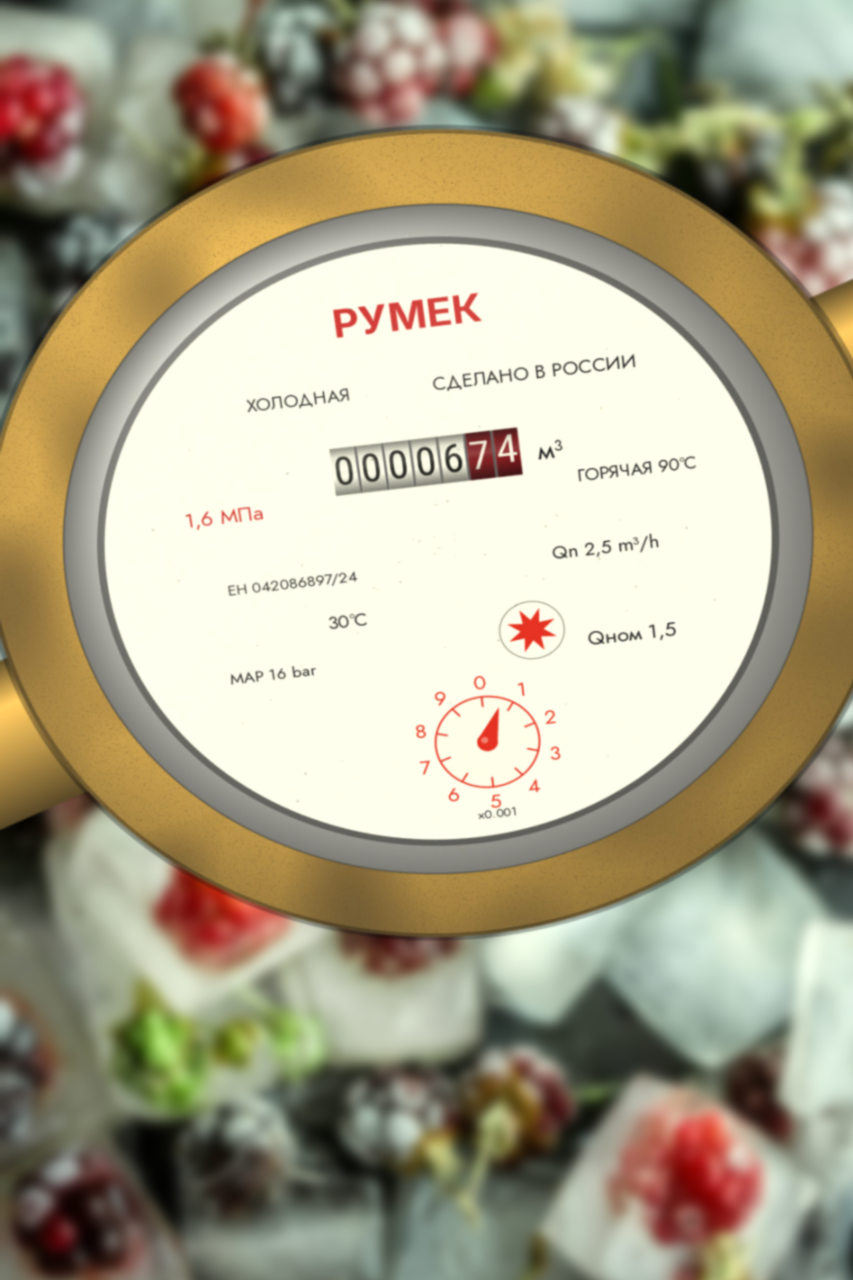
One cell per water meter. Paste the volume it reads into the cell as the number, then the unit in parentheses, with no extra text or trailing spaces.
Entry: 6.740 (m³)
